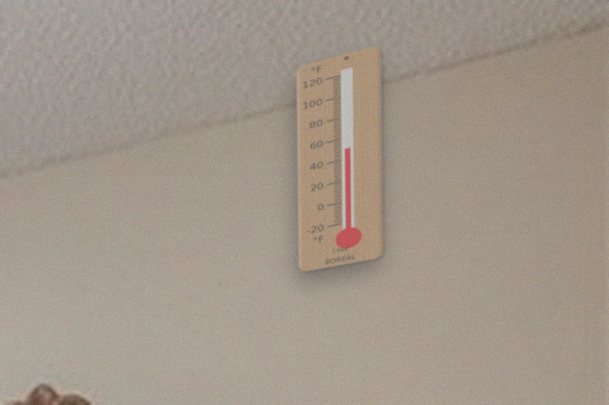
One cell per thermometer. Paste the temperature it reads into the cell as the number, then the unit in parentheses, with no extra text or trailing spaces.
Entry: 50 (°F)
